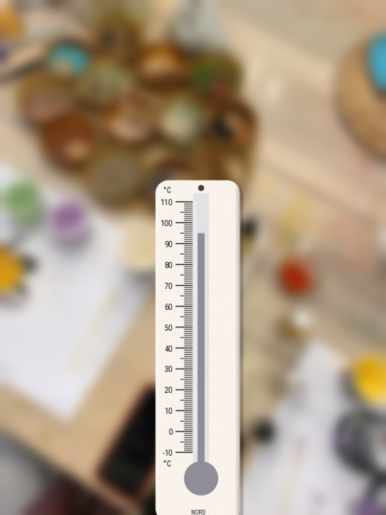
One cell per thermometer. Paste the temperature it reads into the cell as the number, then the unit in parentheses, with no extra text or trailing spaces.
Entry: 95 (°C)
